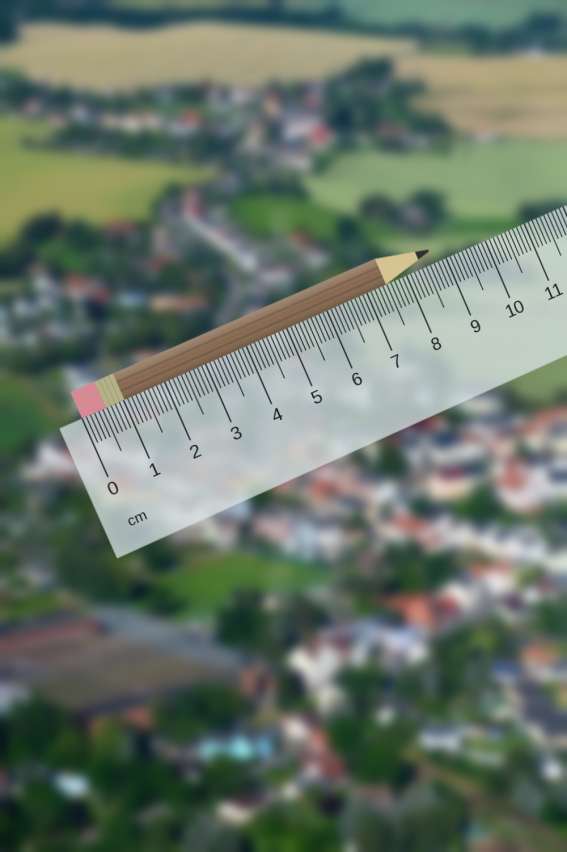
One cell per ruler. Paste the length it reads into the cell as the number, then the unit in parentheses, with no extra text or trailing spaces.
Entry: 8.7 (cm)
